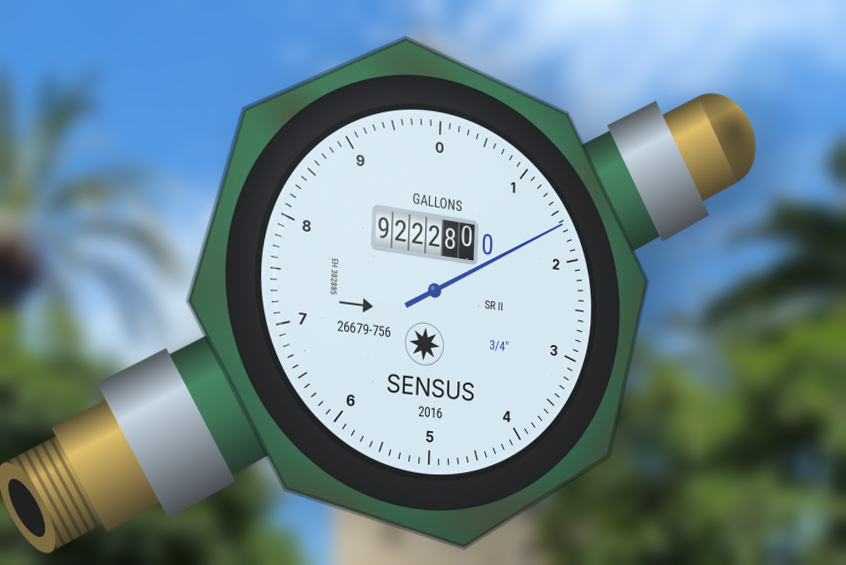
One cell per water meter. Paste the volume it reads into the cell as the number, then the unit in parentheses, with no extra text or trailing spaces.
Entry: 9222801.6 (gal)
